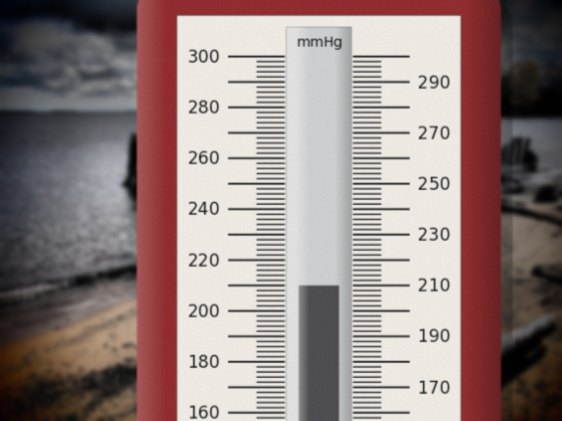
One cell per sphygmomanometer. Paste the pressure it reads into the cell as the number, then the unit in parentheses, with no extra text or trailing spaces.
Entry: 210 (mmHg)
